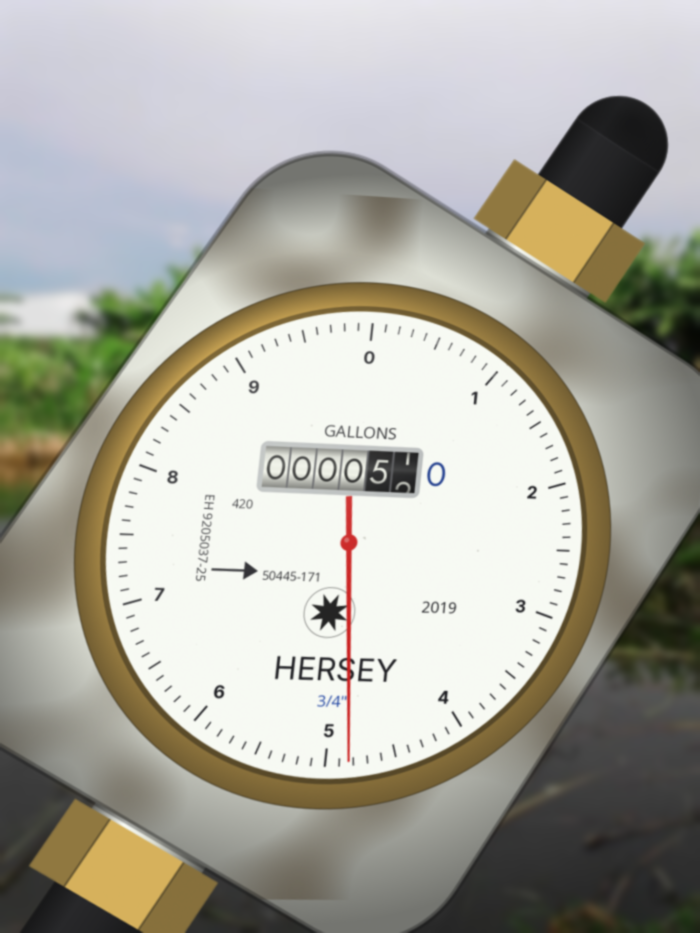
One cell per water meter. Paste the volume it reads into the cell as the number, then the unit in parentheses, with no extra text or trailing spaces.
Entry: 514.8 (gal)
